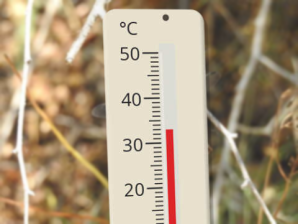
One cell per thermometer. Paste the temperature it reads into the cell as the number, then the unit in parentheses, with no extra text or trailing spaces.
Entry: 33 (°C)
